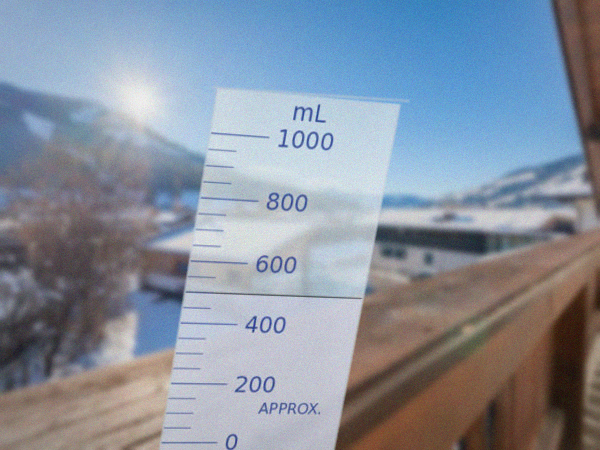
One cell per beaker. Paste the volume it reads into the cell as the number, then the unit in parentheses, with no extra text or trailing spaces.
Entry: 500 (mL)
